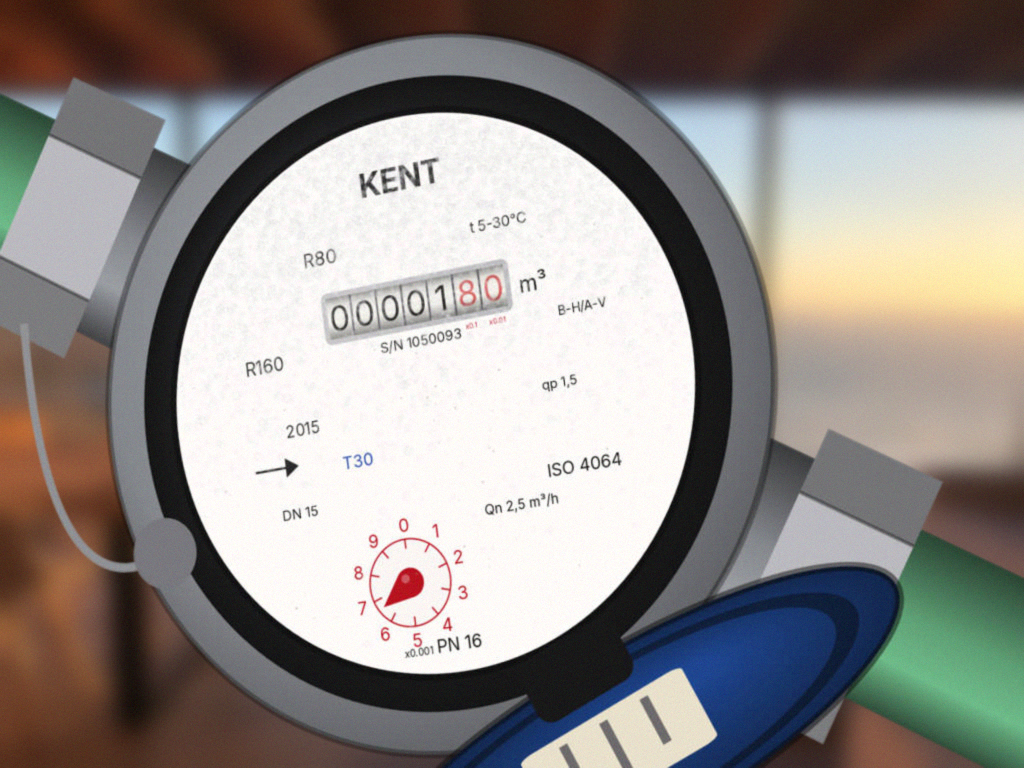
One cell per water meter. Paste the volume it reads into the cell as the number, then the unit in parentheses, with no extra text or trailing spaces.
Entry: 1.806 (m³)
